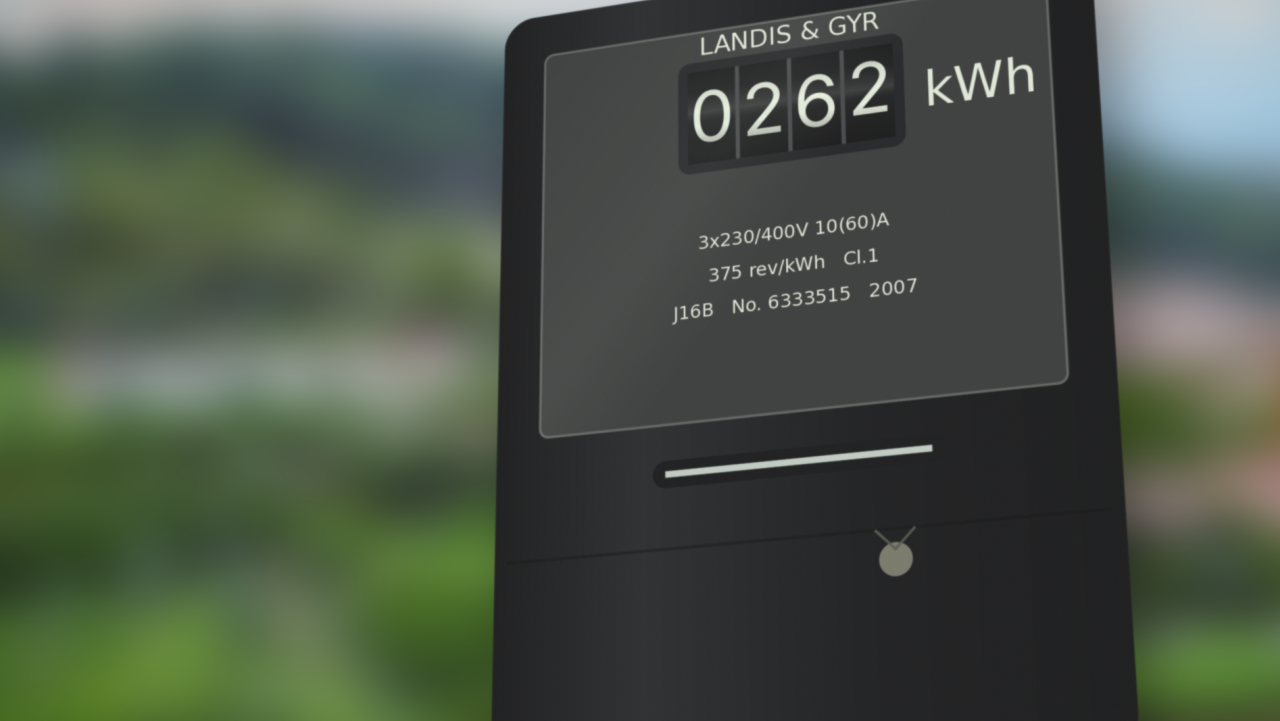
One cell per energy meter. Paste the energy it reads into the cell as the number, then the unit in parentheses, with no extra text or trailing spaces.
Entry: 262 (kWh)
